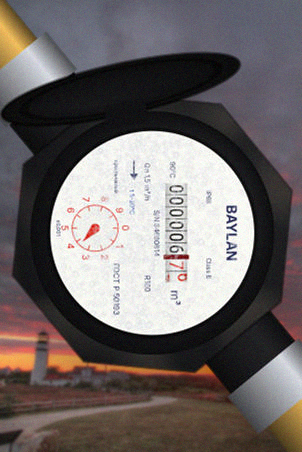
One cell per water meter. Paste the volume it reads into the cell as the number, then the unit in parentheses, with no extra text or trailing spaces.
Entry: 6.763 (m³)
